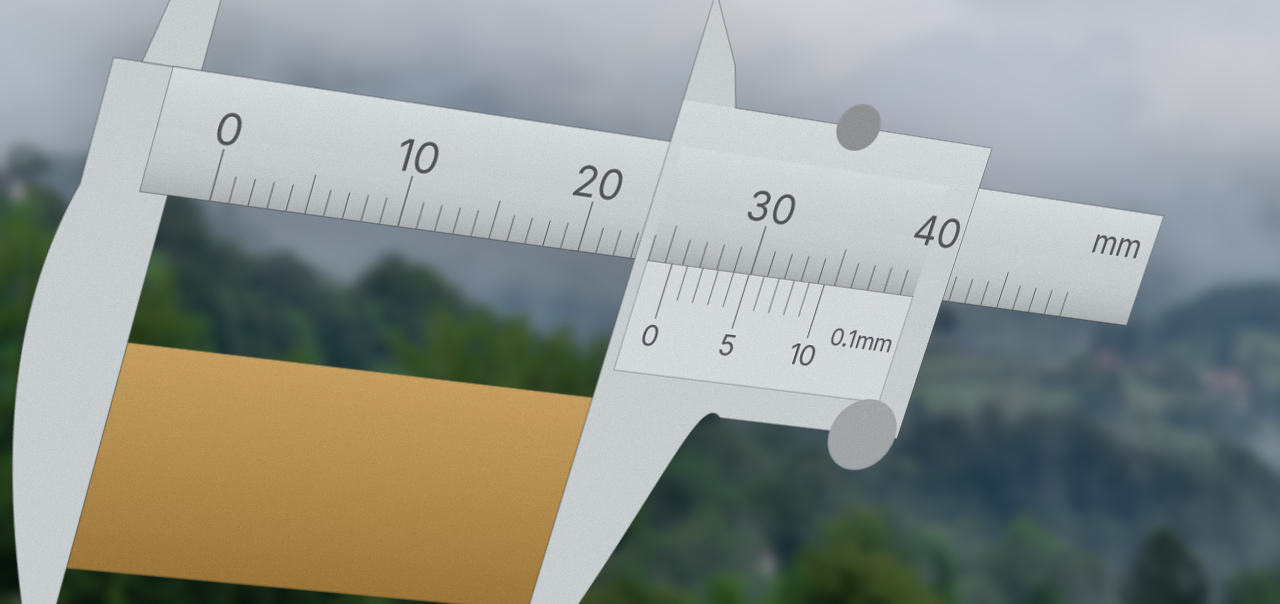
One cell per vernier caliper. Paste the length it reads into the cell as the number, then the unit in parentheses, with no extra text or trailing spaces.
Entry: 25.4 (mm)
